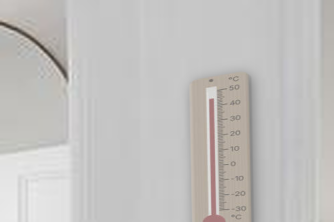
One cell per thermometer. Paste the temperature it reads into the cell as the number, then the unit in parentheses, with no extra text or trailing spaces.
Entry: 45 (°C)
